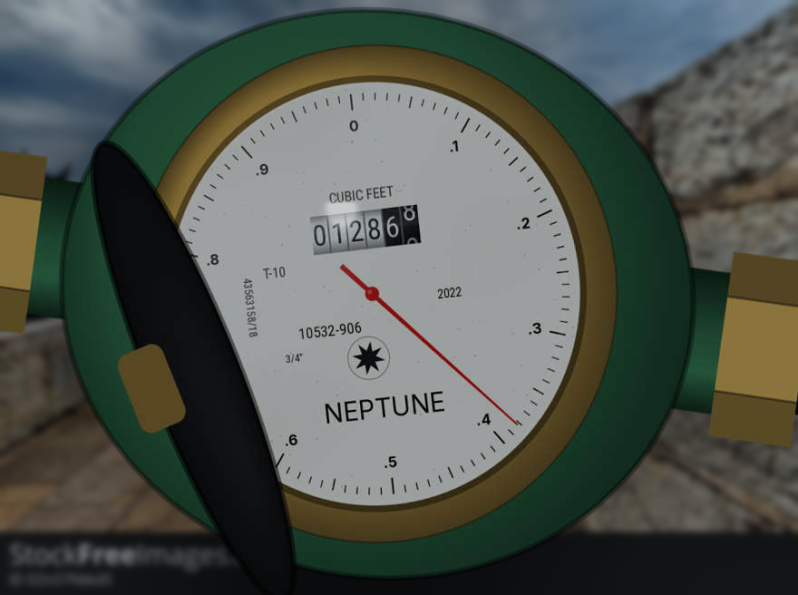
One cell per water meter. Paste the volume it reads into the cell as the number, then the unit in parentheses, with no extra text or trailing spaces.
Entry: 12868.38 (ft³)
